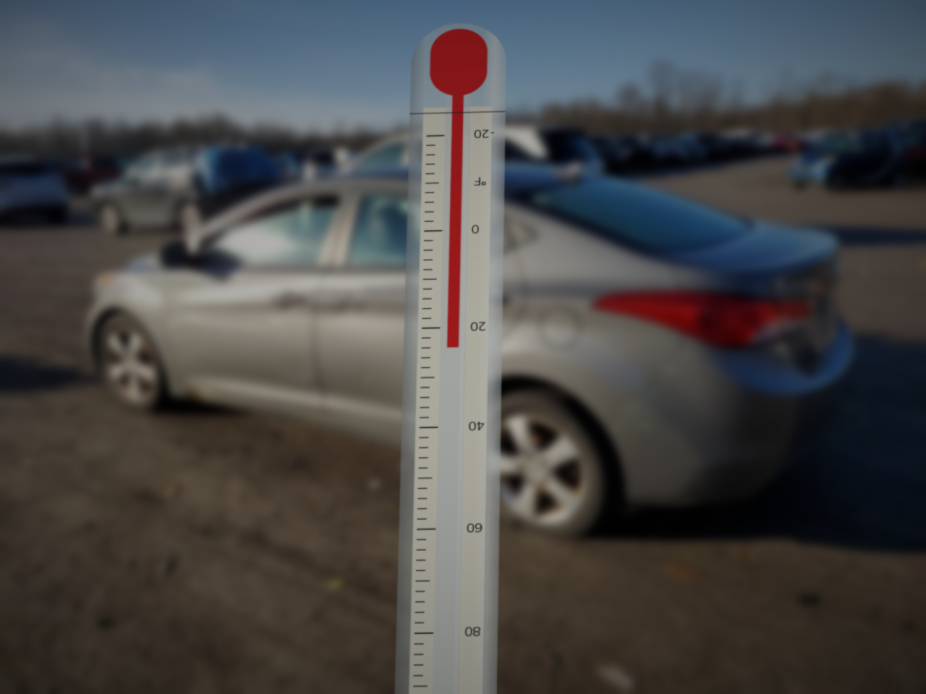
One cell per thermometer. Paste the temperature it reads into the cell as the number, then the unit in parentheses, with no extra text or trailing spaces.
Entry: 24 (°F)
